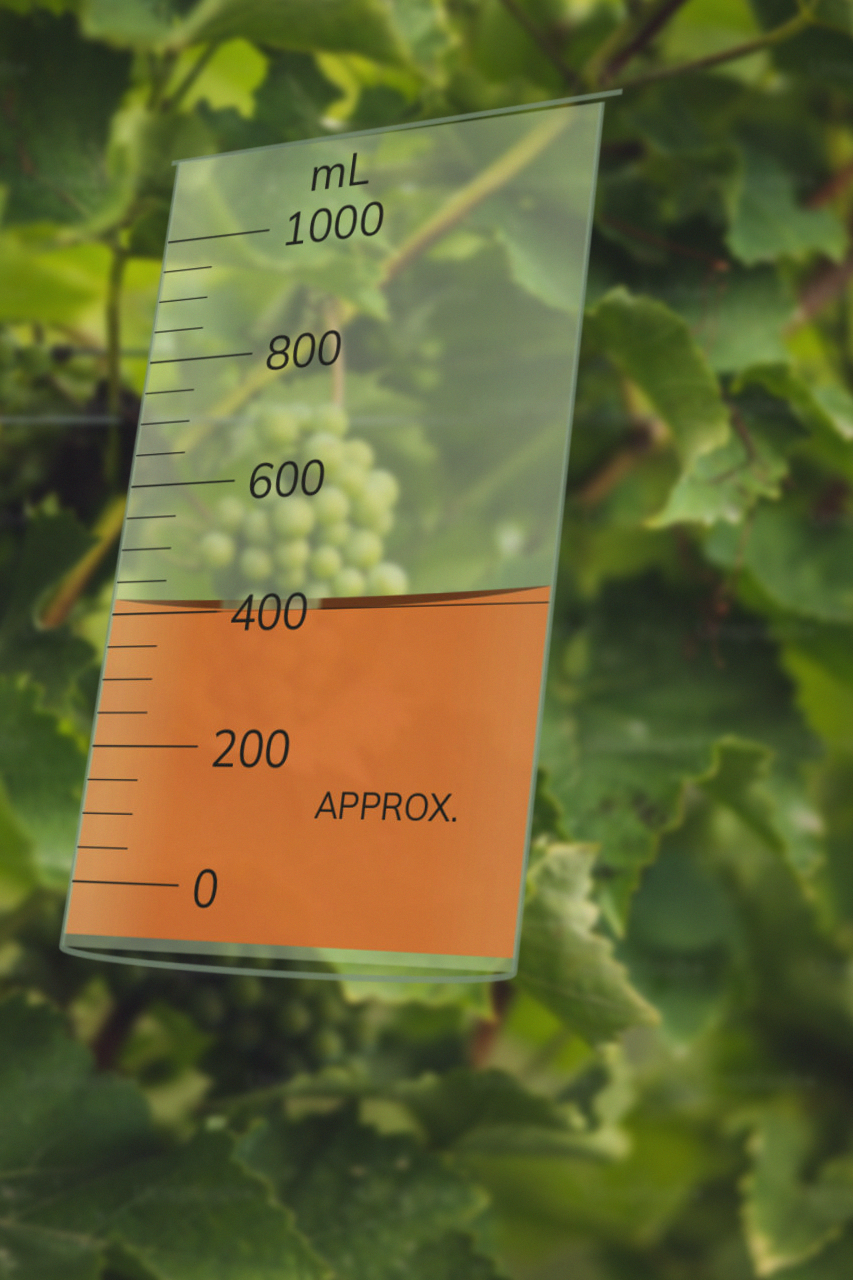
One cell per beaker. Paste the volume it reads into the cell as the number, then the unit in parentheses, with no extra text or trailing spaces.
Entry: 400 (mL)
